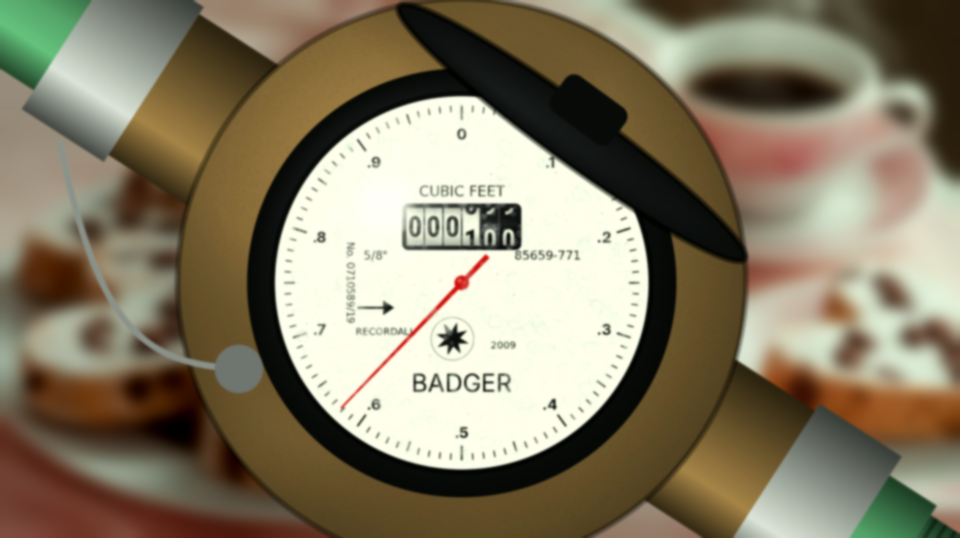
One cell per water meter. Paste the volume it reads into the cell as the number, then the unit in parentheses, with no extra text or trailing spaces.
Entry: 99.62 (ft³)
